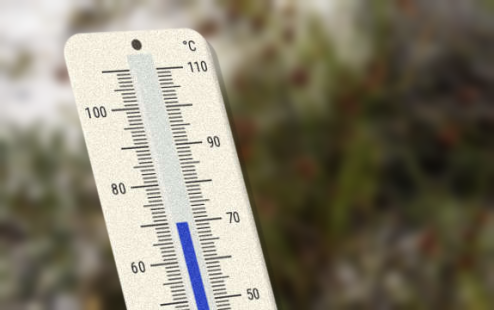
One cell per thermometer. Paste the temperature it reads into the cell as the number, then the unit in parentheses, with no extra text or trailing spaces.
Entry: 70 (°C)
